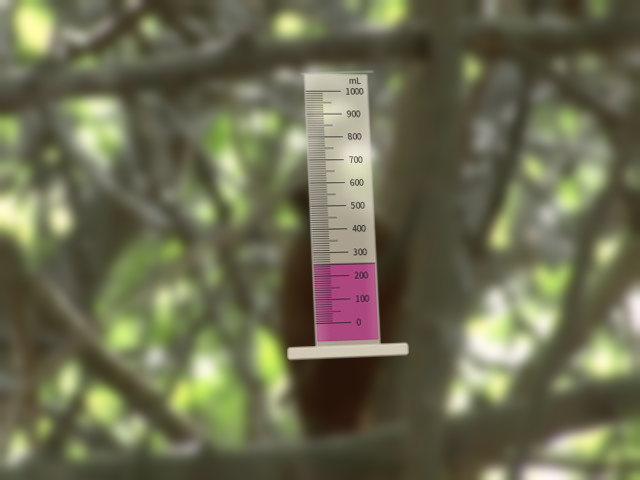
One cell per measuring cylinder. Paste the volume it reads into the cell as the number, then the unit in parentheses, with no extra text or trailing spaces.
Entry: 250 (mL)
